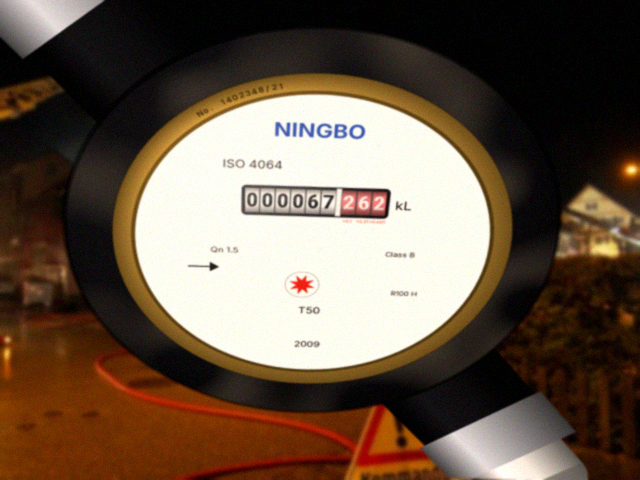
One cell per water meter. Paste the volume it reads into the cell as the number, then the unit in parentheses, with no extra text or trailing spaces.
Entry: 67.262 (kL)
